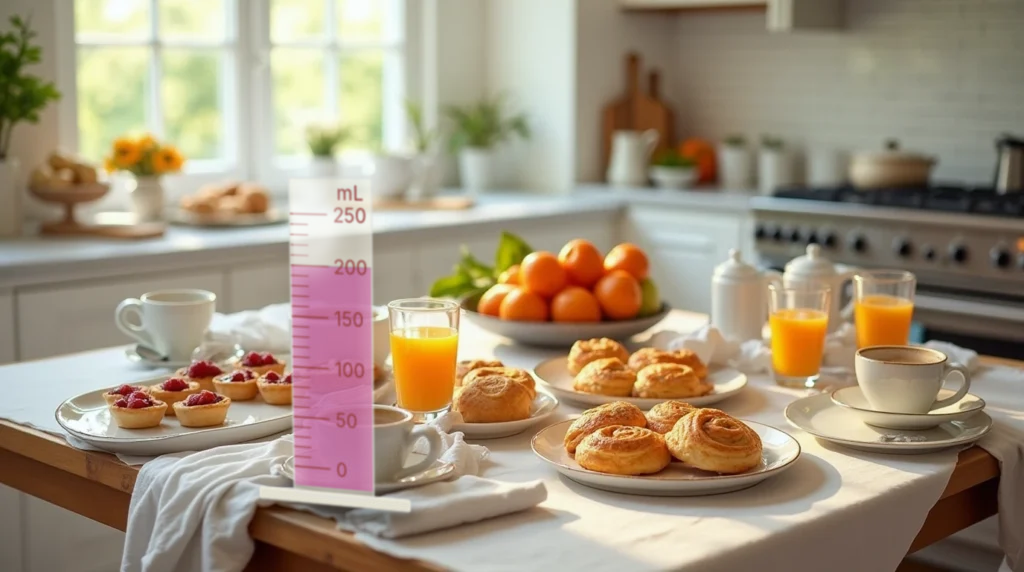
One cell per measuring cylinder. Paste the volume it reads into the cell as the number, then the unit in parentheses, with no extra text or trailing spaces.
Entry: 200 (mL)
